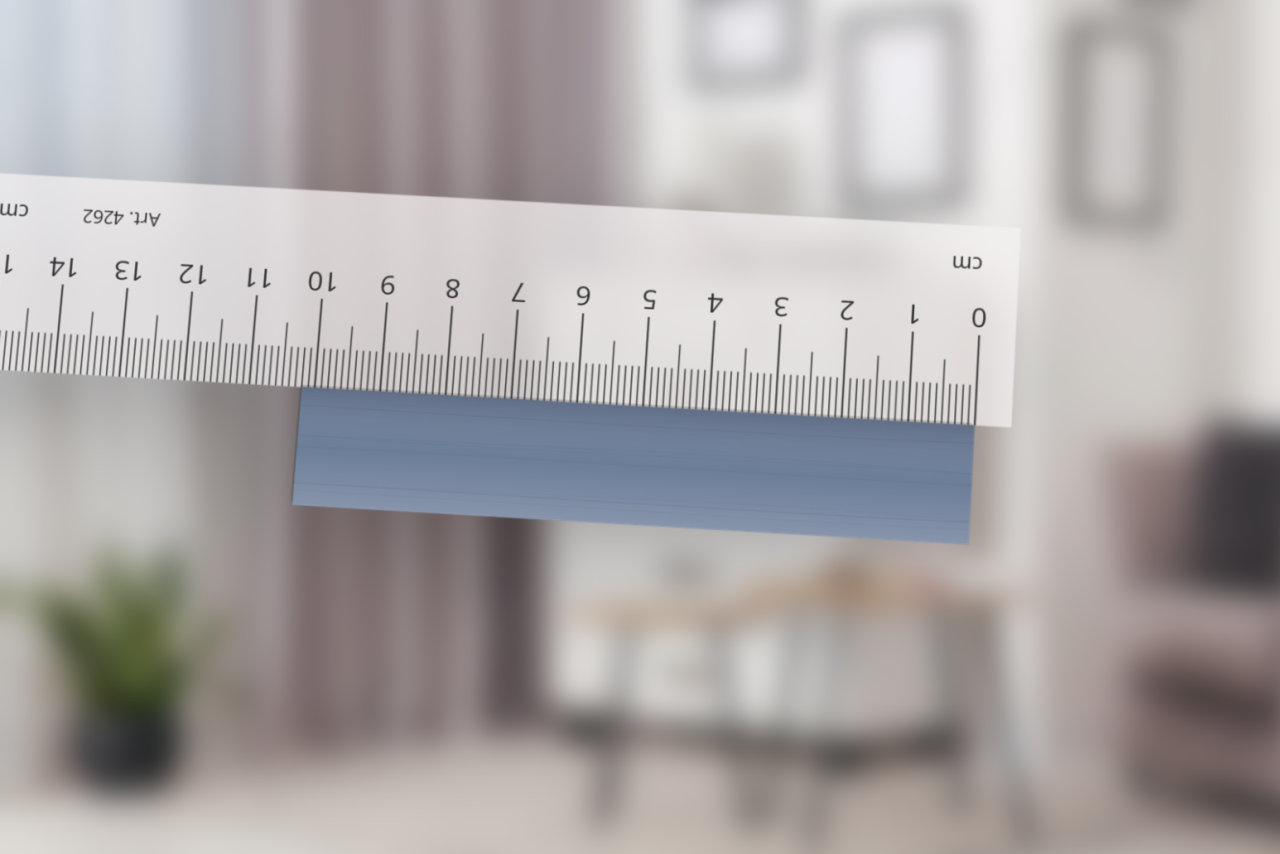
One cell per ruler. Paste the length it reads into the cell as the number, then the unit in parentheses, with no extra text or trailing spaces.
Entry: 10.2 (cm)
